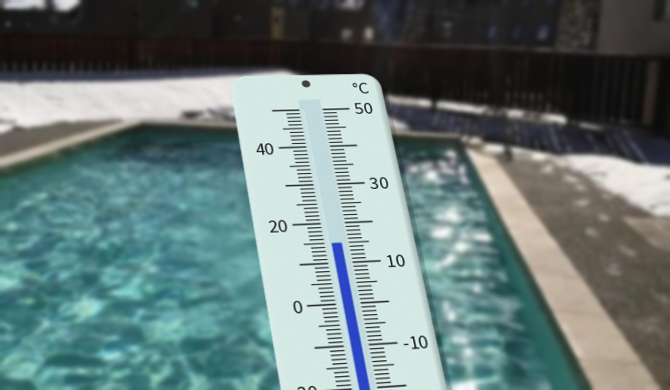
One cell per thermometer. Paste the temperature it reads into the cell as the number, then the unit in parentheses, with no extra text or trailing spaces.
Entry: 15 (°C)
